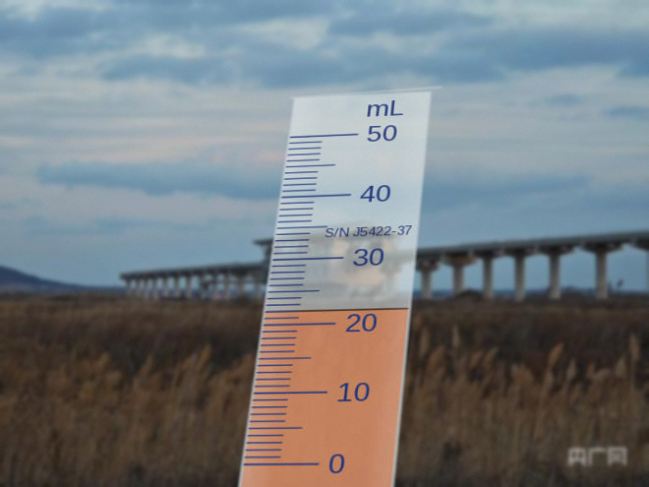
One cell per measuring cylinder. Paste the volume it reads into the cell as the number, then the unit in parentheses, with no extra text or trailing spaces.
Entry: 22 (mL)
